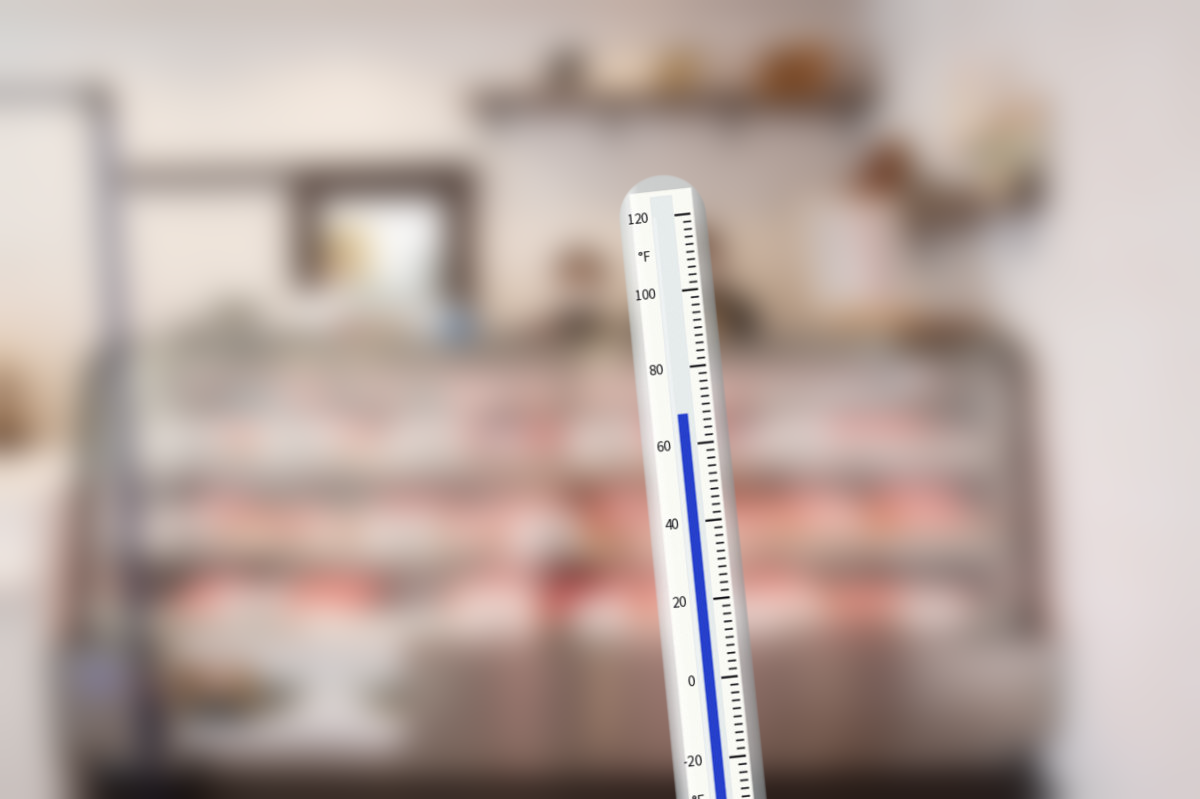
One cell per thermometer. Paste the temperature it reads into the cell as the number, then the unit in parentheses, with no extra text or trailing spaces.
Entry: 68 (°F)
